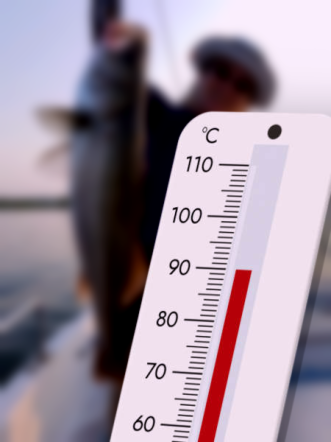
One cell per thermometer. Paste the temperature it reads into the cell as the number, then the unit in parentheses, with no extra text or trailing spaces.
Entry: 90 (°C)
